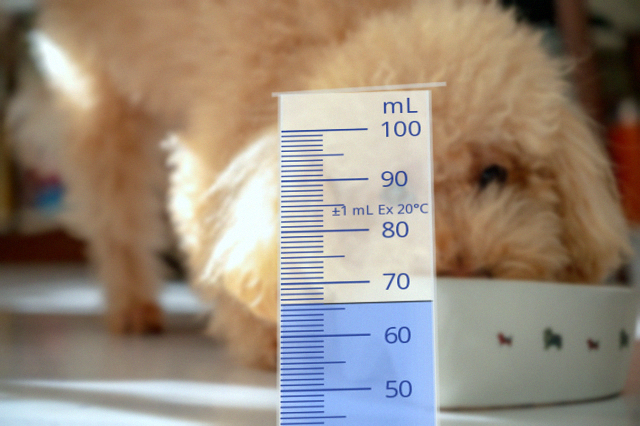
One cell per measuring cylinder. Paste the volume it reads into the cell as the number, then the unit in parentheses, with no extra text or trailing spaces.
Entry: 66 (mL)
